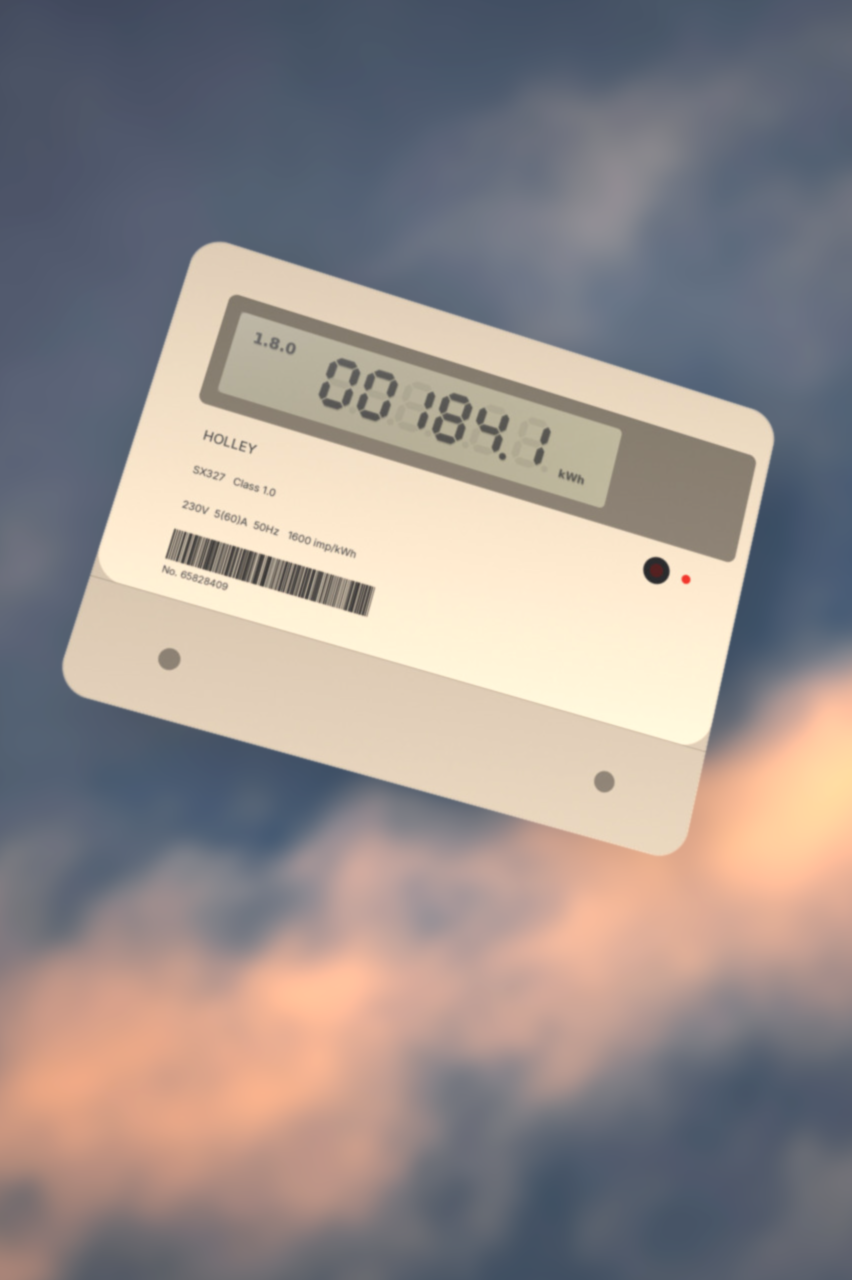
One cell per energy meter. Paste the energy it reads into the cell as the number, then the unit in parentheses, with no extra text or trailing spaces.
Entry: 184.1 (kWh)
